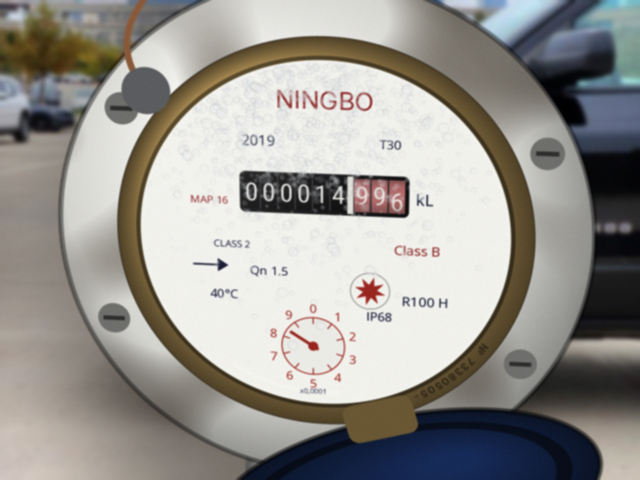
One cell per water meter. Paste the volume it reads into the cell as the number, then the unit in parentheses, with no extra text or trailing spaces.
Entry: 14.9958 (kL)
